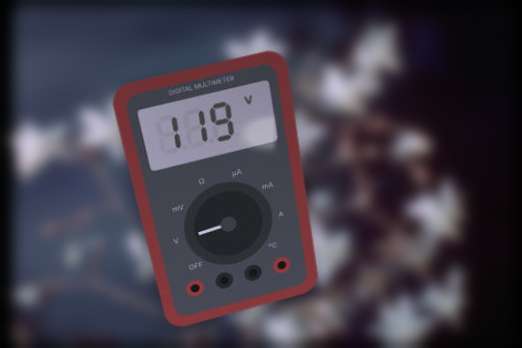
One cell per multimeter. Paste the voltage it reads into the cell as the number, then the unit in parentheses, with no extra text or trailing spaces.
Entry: 119 (V)
